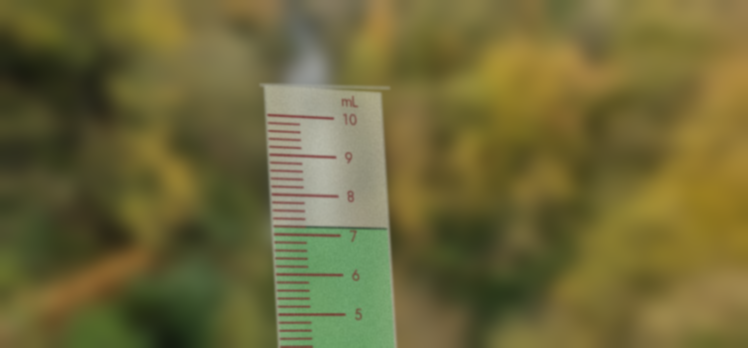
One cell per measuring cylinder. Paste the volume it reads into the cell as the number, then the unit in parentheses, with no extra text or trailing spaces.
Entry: 7.2 (mL)
